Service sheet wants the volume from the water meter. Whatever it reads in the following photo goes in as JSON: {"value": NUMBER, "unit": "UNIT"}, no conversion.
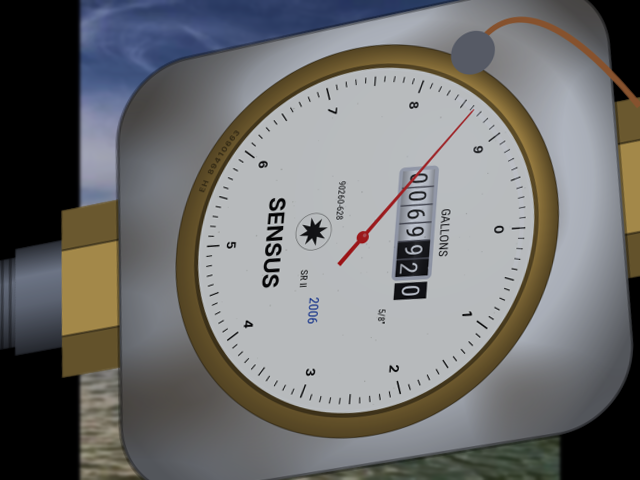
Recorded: {"value": 69918.6, "unit": "gal"}
